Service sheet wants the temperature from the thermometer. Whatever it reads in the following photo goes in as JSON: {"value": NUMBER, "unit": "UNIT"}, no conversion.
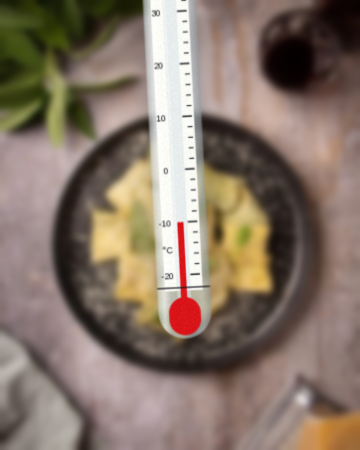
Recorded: {"value": -10, "unit": "°C"}
